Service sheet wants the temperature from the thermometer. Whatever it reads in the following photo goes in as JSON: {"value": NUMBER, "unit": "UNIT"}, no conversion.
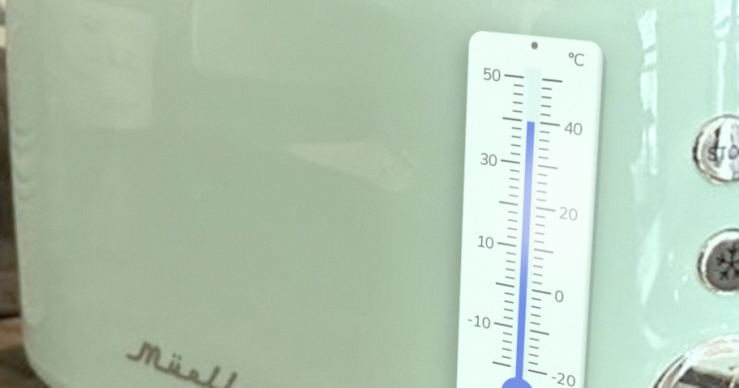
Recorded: {"value": 40, "unit": "°C"}
